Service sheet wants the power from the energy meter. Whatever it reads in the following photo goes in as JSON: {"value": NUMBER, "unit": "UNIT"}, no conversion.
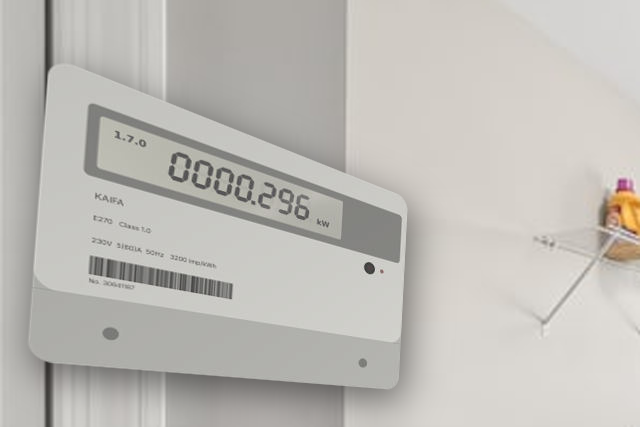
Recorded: {"value": 0.296, "unit": "kW"}
